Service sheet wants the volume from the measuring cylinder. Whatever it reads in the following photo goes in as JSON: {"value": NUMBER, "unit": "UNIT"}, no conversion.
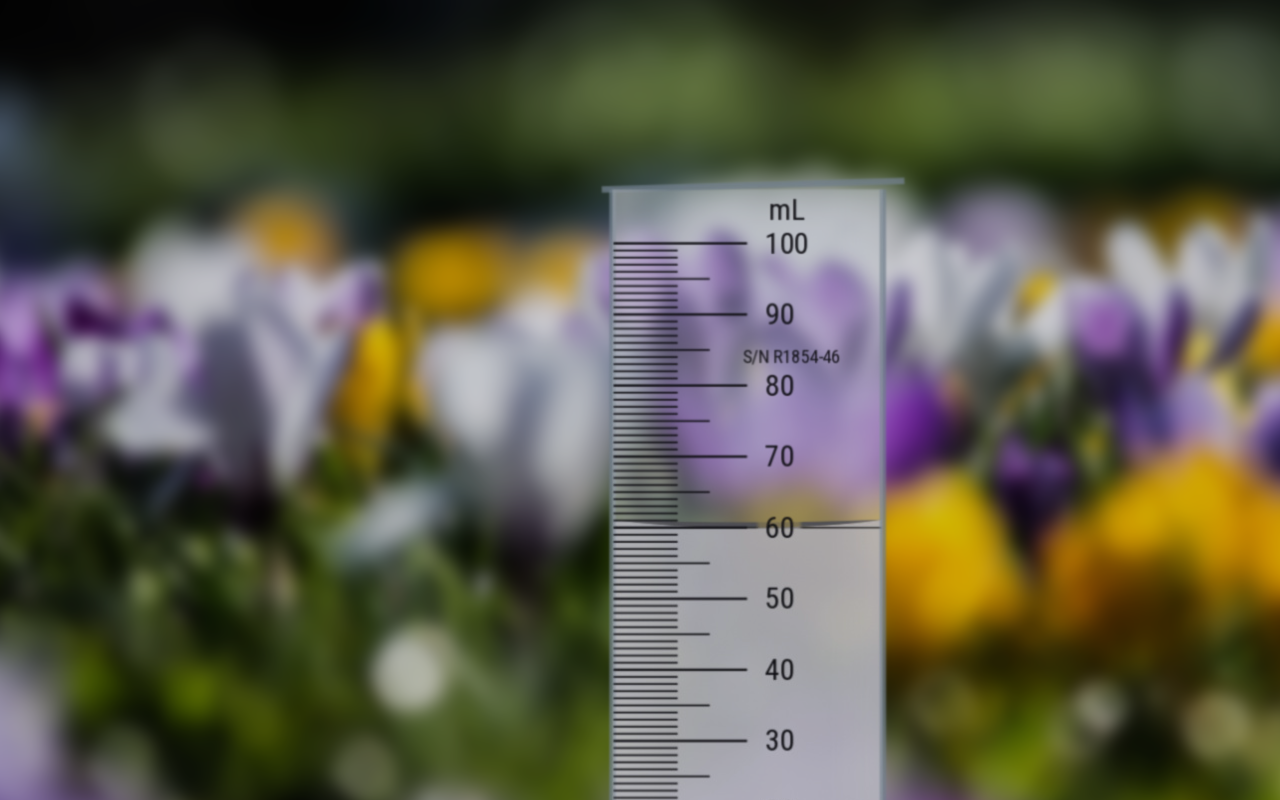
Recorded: {"value": 60, "unit": "mL"}
